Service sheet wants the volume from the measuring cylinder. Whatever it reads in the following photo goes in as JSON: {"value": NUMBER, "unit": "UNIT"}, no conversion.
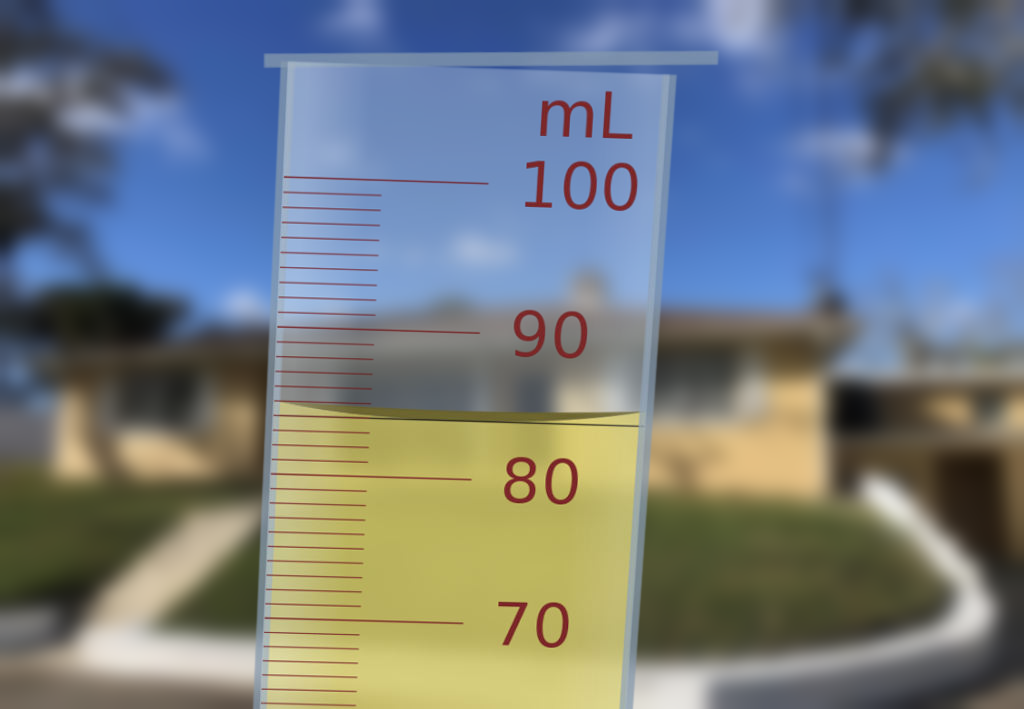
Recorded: {"value": 84, "unit": "mL"}
